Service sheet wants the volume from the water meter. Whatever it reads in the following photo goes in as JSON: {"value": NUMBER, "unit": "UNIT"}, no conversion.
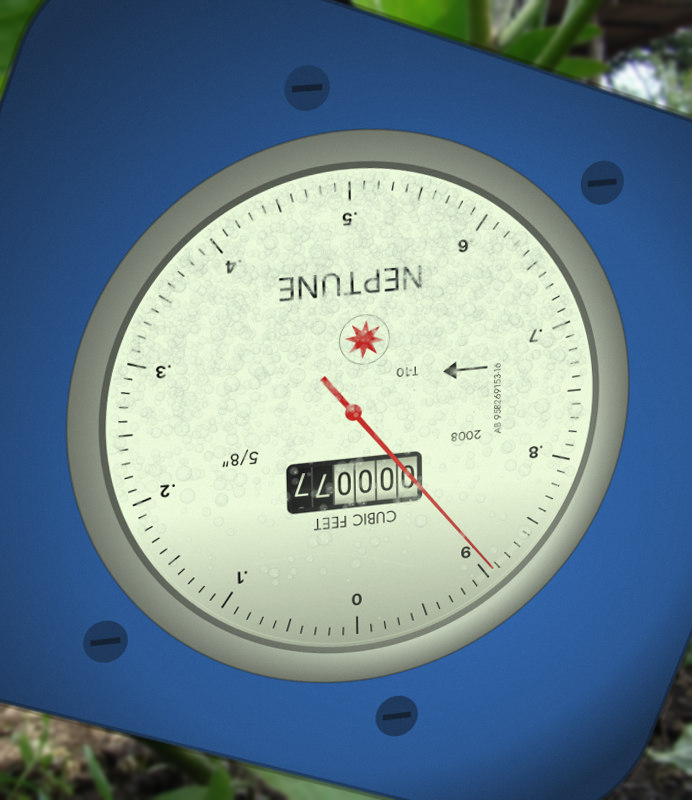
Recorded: {"value": 76.89, "unit": "ft³"}
